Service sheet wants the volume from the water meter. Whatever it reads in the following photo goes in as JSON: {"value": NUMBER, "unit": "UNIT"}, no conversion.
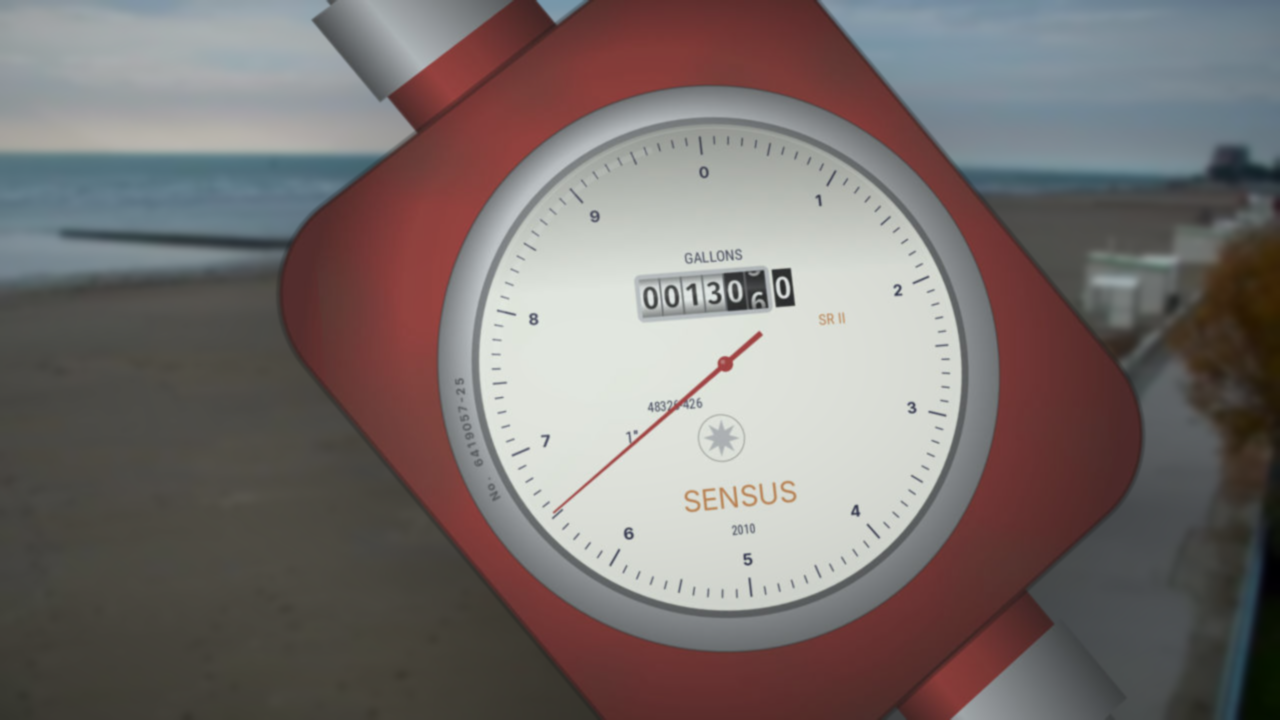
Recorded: {"value": 13056.5, "unit": "gal"}
